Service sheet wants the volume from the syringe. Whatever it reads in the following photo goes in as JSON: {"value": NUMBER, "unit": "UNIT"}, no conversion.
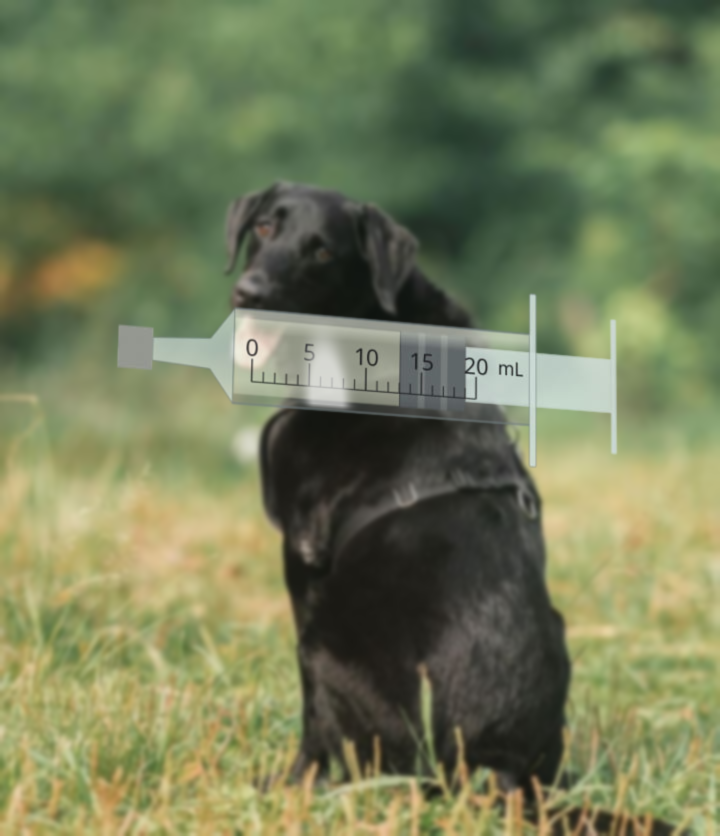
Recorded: {"value": 13, "unit": "mL"}
